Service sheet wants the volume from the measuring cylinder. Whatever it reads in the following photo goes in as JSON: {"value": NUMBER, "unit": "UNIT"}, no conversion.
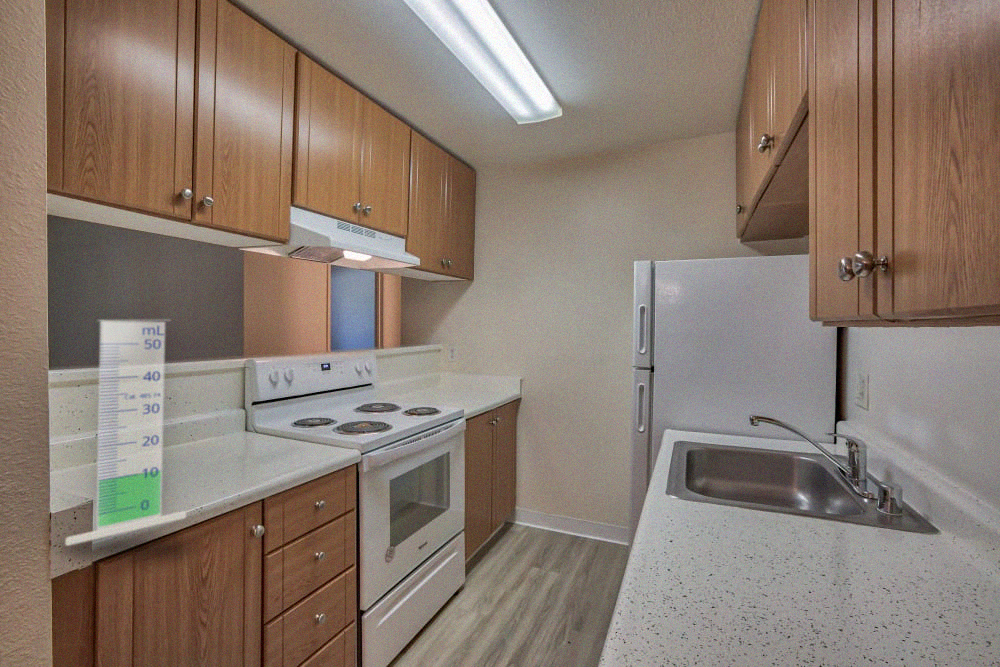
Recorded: {"value": 10, "unit": "mL"}
